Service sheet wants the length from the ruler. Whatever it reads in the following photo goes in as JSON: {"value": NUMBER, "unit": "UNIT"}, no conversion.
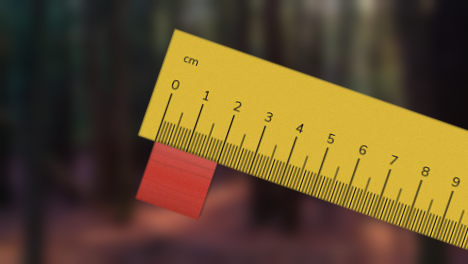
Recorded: {"value": 2, "unit": "cm"}
